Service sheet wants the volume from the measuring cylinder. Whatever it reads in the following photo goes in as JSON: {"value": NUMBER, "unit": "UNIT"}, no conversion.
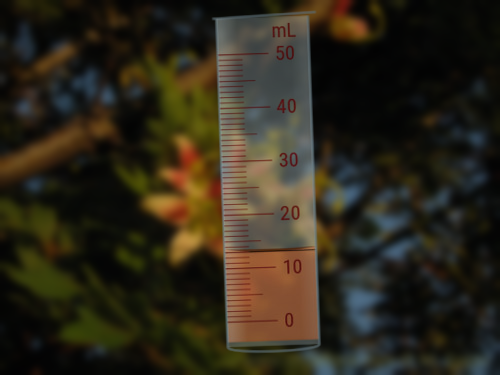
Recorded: {"value": 13, "unit": "mL"}
